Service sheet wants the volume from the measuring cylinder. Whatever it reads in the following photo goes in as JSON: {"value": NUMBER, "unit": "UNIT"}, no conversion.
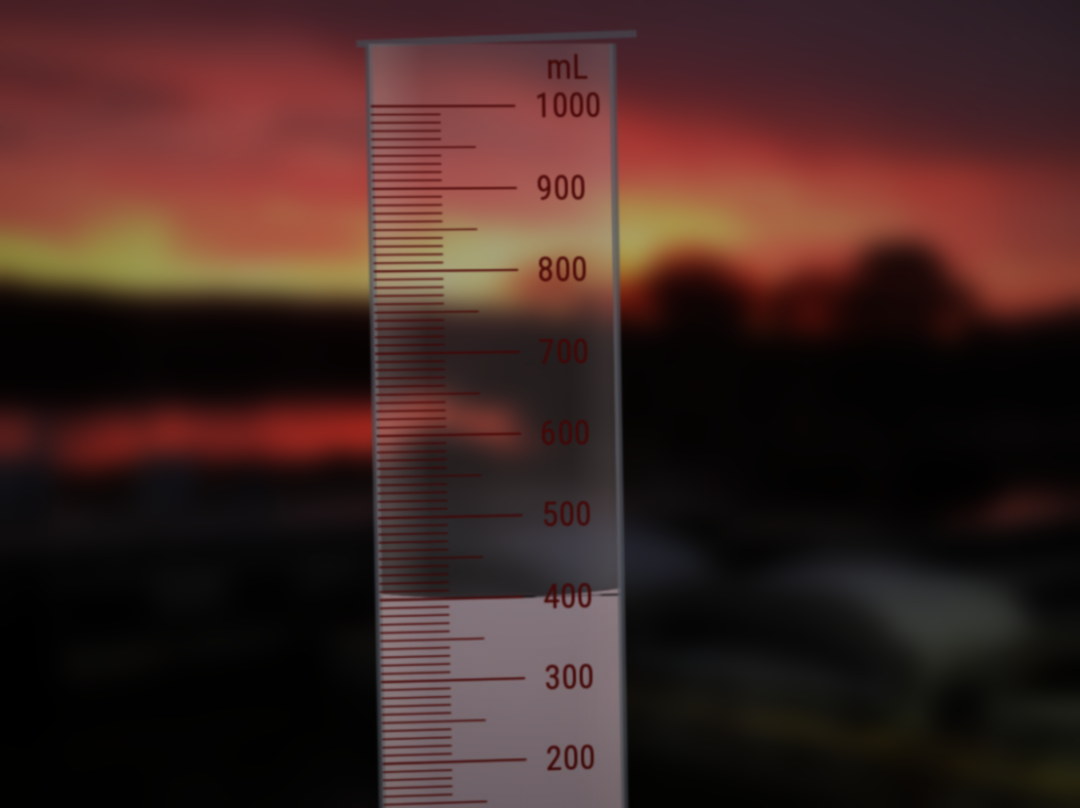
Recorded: {"value": 400, "unit": "mL"}
